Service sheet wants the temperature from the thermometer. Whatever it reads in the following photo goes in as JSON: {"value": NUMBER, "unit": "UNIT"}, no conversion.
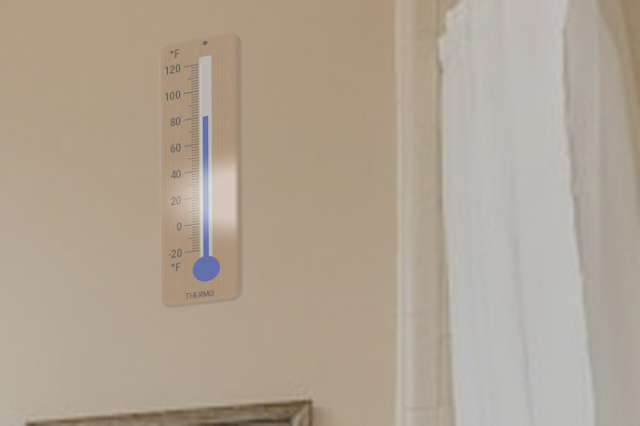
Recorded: {"value": 80, "unit": "°F"}
